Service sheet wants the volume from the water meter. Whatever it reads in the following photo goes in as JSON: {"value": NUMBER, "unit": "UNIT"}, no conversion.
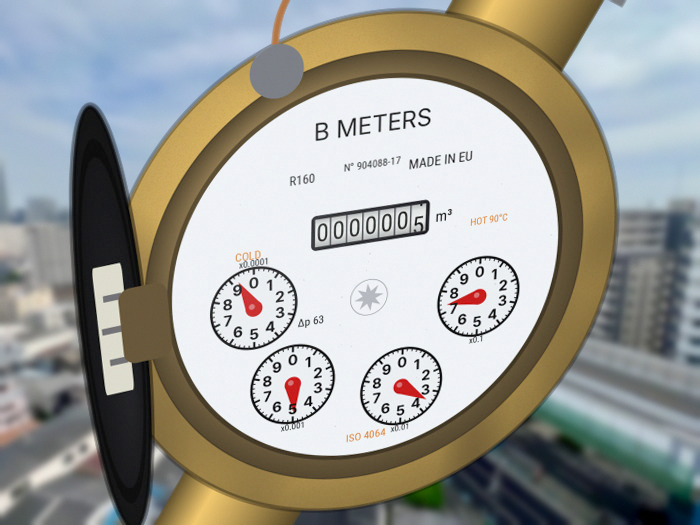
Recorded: {"value": 4.7349, "unit": "m³"}
